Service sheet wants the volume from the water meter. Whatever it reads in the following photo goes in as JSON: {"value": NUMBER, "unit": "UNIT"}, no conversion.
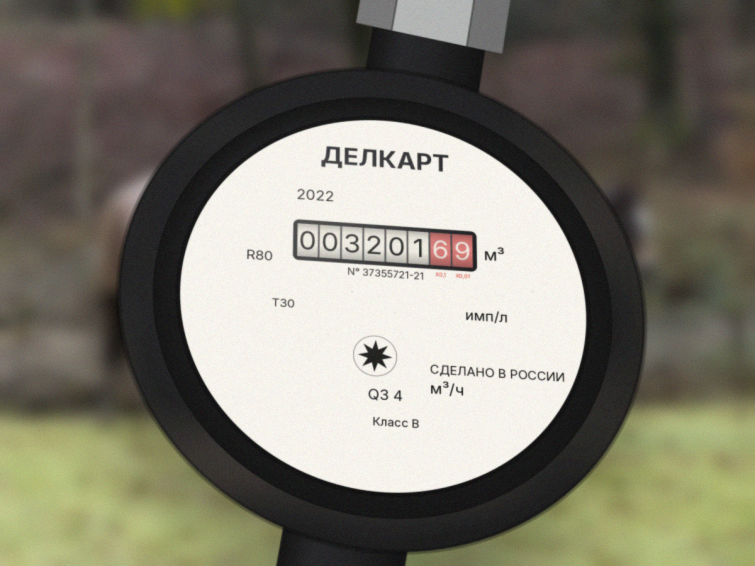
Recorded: {"value": 3201.69, "unit": "m³"}
